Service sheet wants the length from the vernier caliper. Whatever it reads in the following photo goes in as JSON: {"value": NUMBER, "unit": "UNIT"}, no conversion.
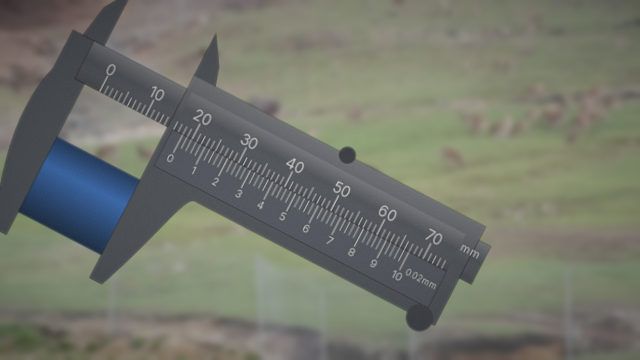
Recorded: {"value": 18.0, "unit": "mm"}
